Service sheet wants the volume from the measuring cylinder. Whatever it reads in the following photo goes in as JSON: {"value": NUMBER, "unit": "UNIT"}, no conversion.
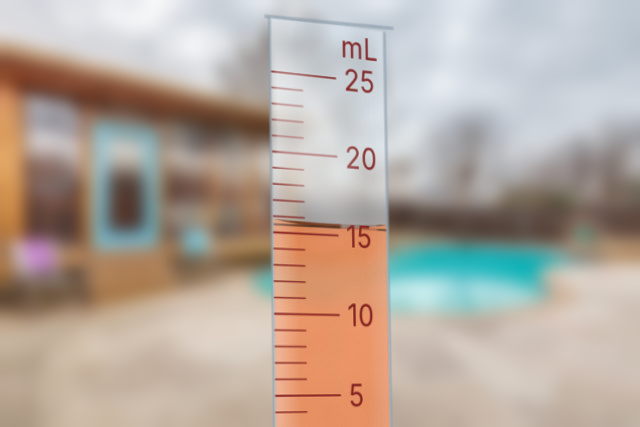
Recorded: {"value": 15.5, "unit": "mL"}
